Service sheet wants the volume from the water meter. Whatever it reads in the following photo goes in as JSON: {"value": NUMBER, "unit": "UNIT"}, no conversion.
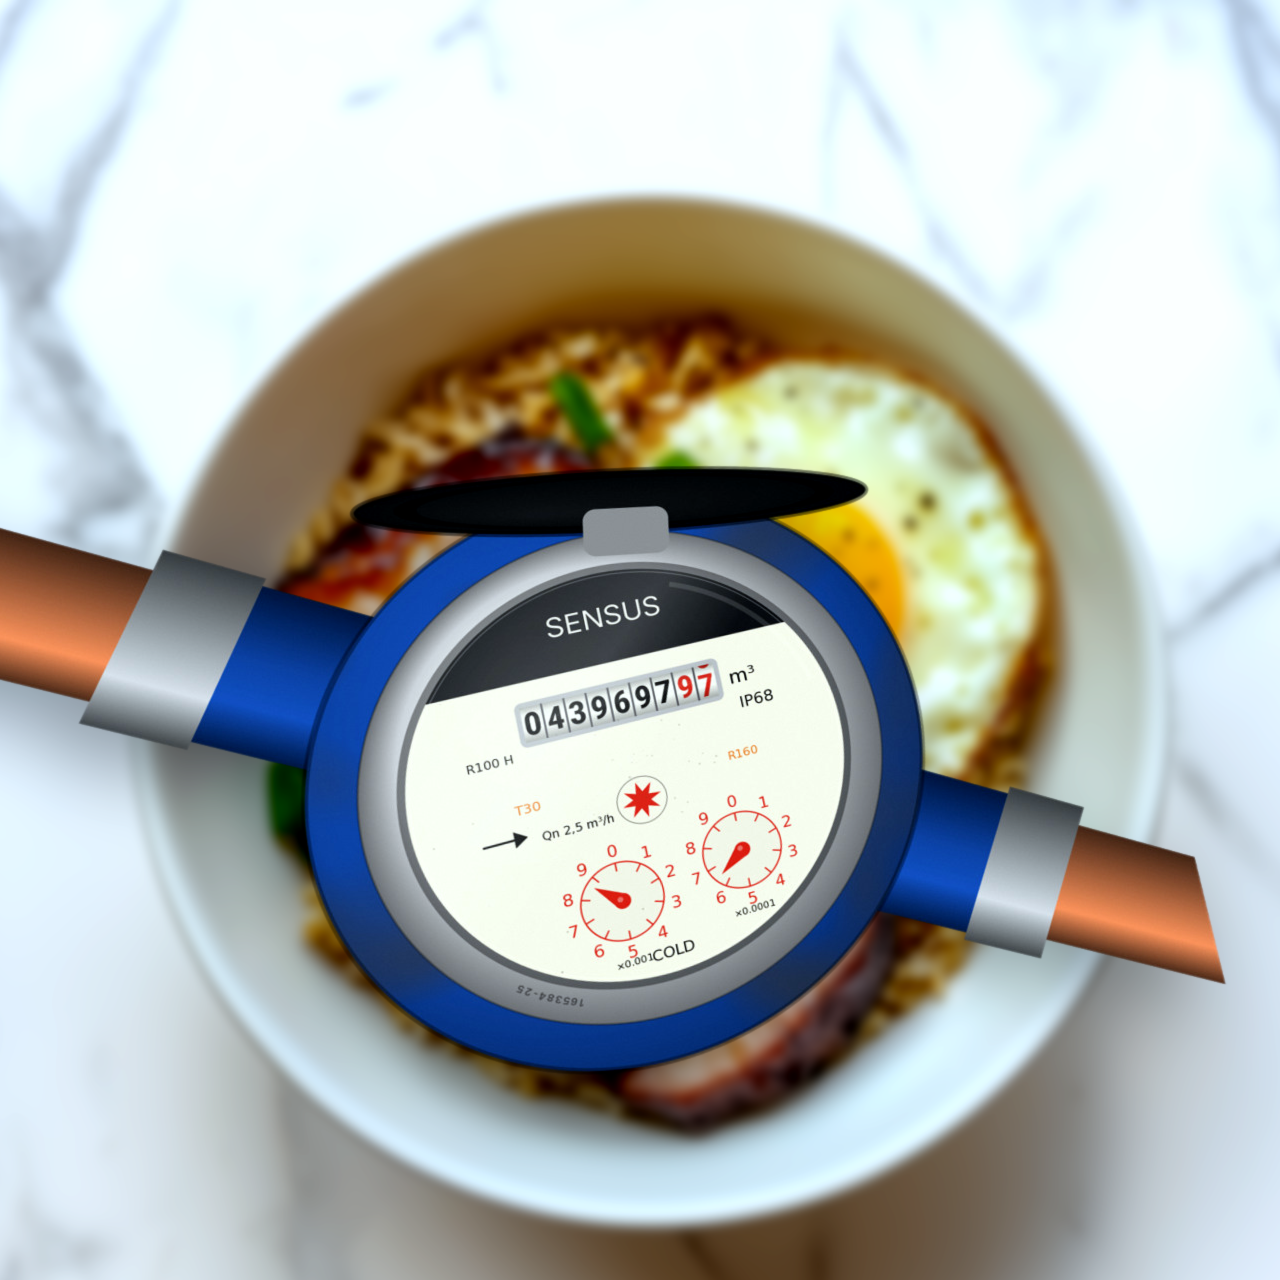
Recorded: {"value": 439697.9686, "unit": "m³"}
